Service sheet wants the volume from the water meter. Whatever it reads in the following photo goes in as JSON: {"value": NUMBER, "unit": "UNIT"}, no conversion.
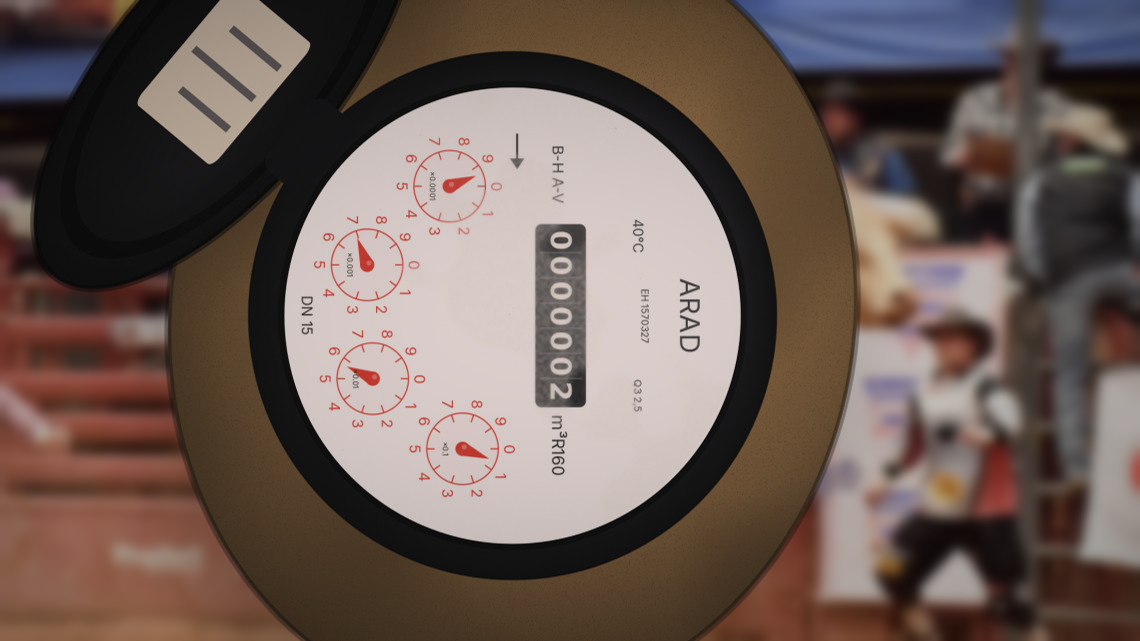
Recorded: {"value": 2.0569, "unit": "m³"}
